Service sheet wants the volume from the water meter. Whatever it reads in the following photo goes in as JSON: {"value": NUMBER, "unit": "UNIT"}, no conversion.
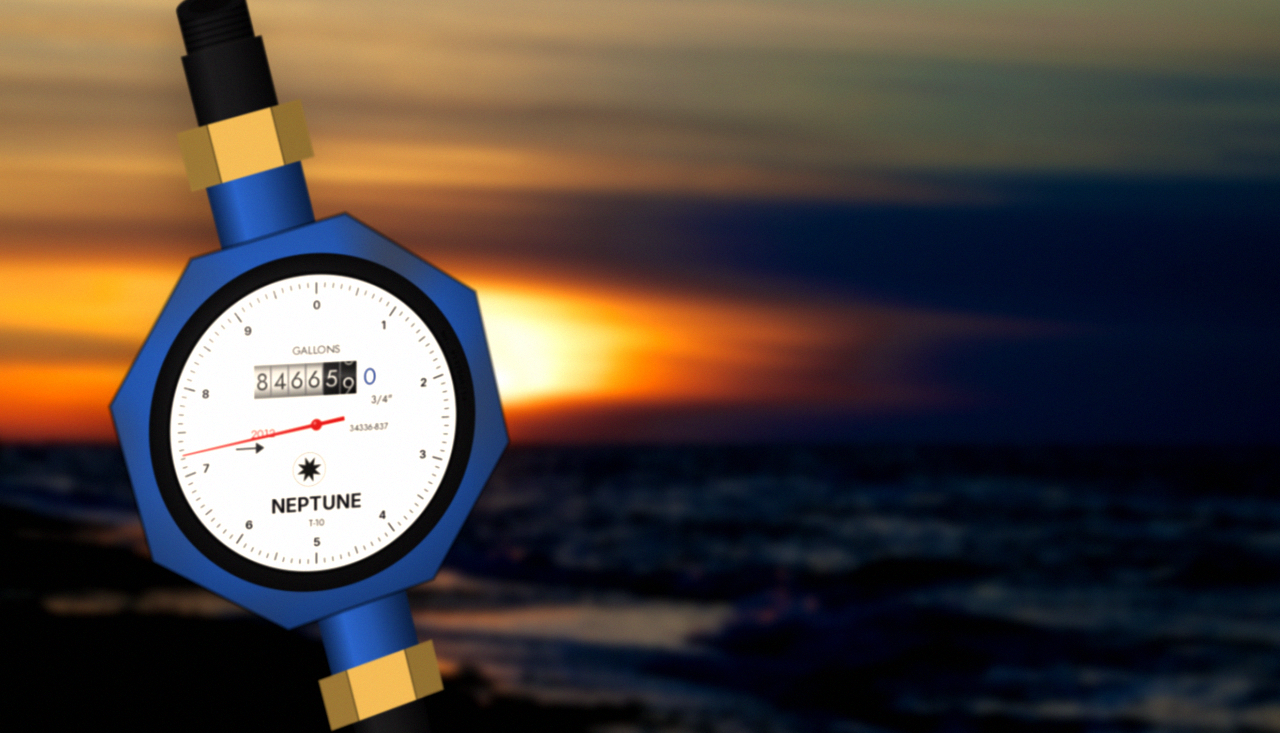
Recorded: {"value": 8466587.2, "unit": "gal"}
